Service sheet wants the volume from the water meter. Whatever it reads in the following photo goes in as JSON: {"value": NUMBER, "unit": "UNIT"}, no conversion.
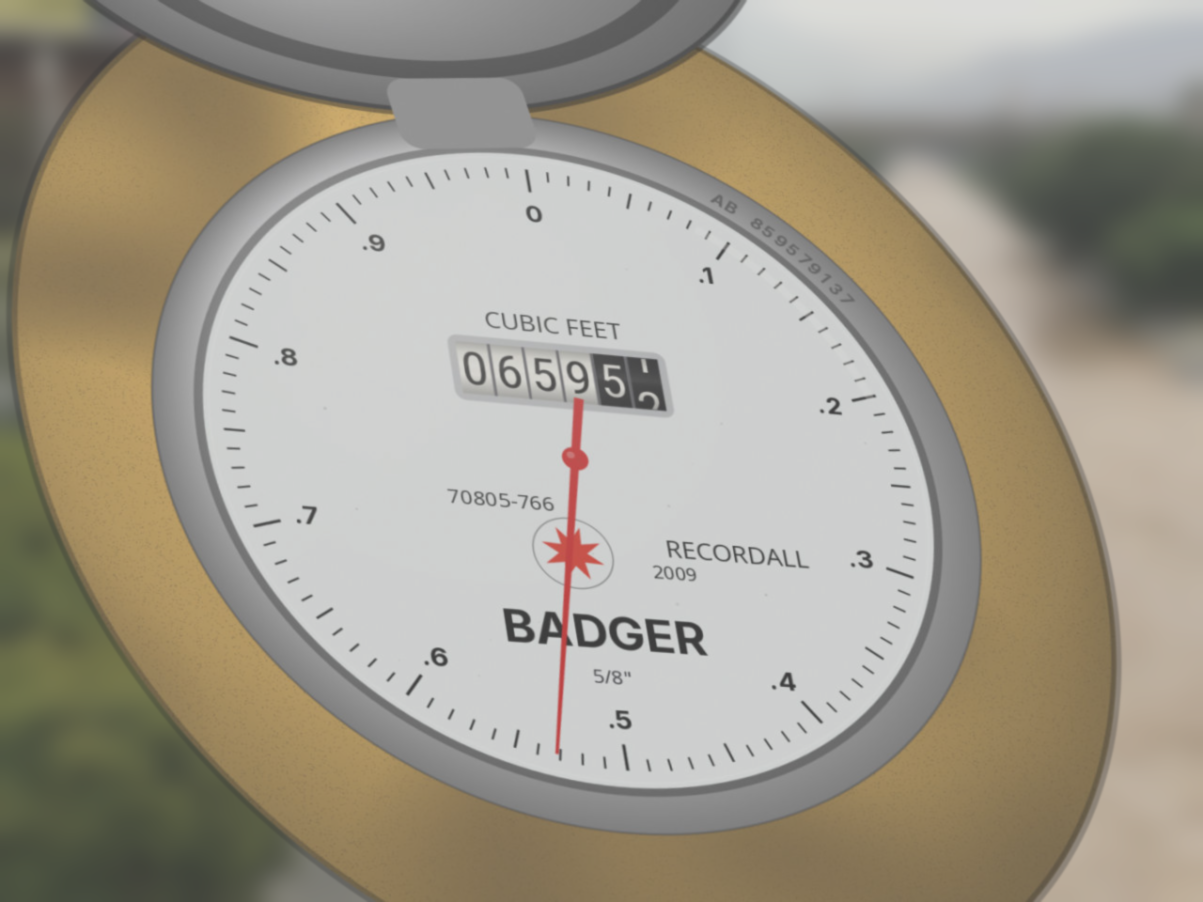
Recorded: {"value": 65951.53, "unit": "ft³"}
